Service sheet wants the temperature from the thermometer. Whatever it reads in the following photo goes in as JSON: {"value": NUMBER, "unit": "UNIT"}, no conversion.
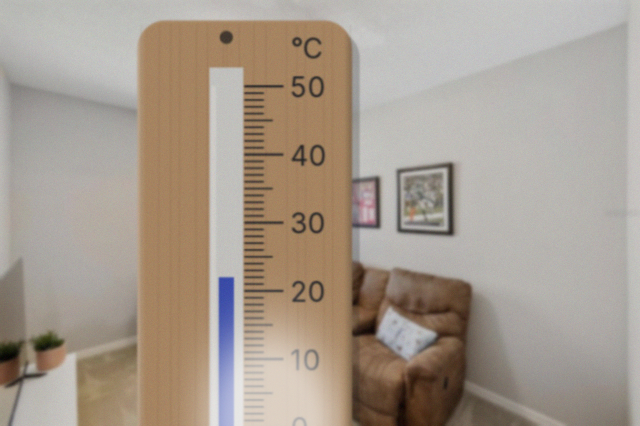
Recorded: {"value": 22, "unit": "°C"}
